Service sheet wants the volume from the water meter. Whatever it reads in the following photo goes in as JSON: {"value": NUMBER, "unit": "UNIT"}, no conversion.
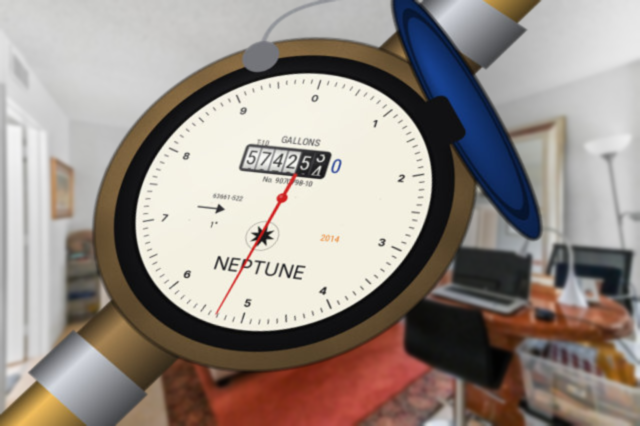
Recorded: {"value": 5742535.3, "unit": "gal"}
